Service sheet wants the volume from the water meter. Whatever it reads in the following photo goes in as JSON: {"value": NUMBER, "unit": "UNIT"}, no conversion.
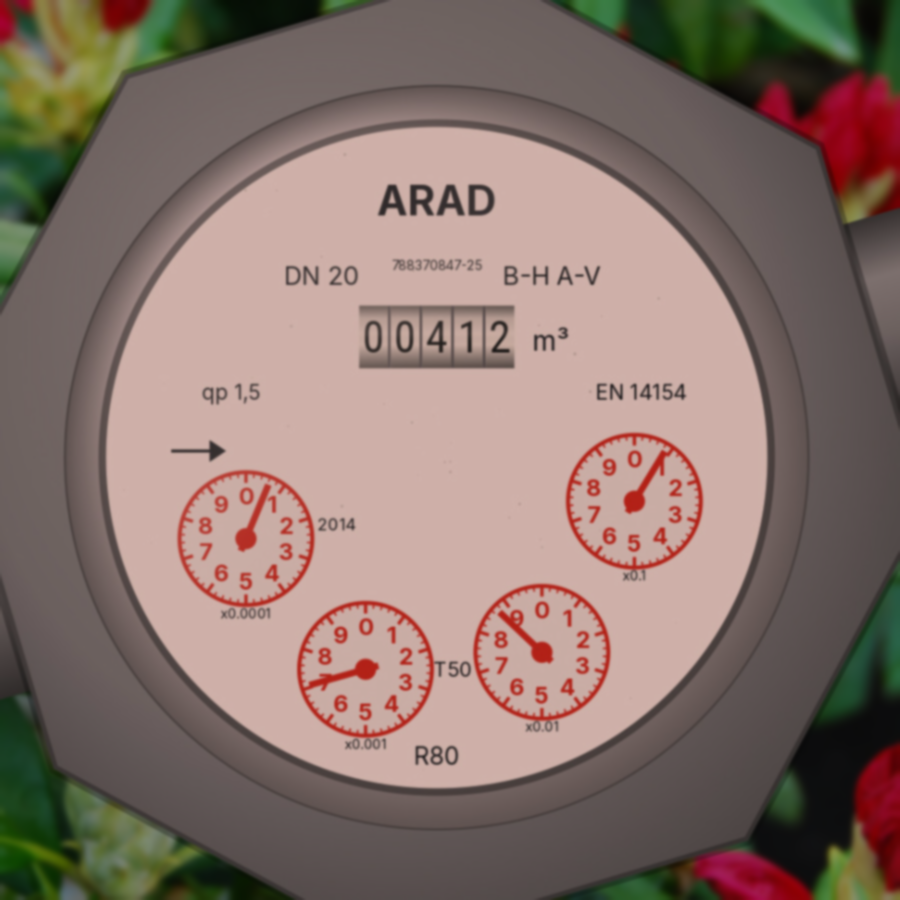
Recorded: {"value": 412.0870, "unit": "m³"}
